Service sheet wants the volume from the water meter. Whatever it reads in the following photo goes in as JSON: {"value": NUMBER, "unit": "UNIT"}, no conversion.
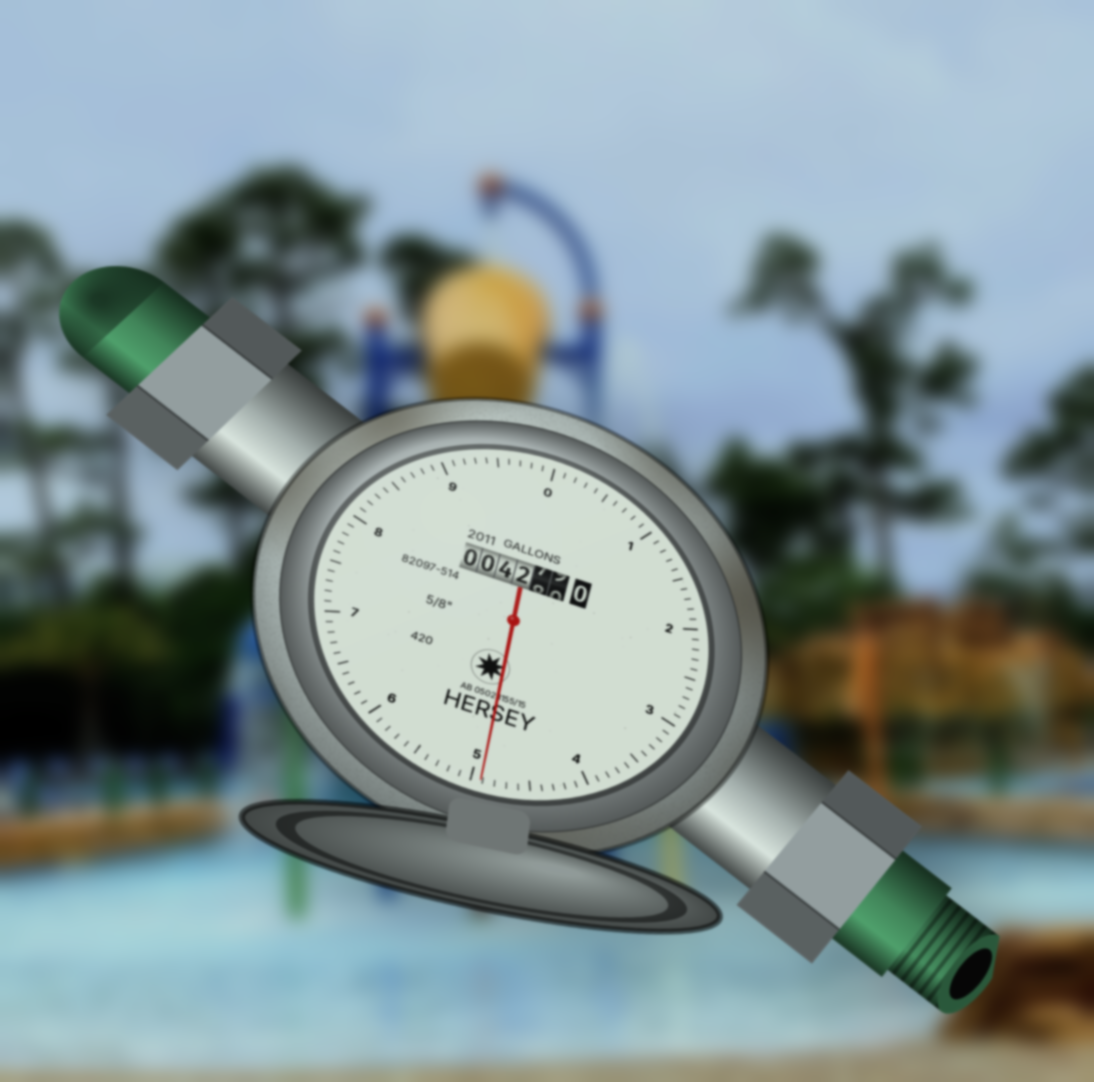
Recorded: {"value": 42794.9, "unit": "gal"}
